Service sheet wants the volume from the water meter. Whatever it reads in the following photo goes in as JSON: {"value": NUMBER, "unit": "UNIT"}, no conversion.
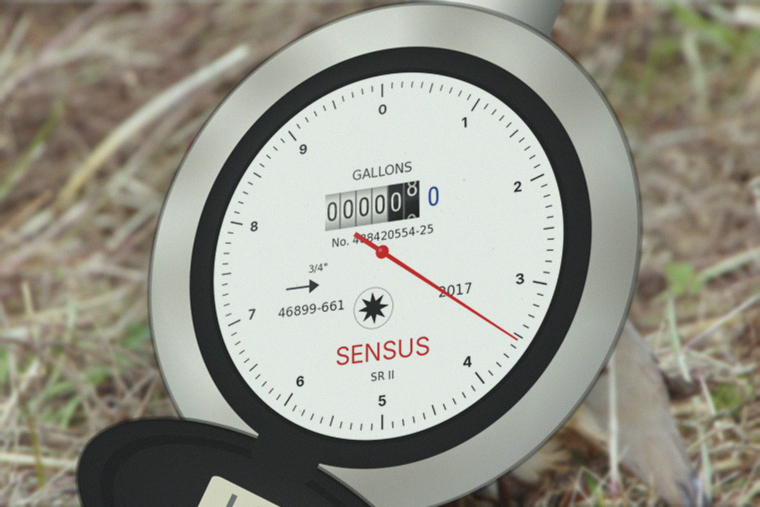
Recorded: {"value": 83.5, "unit": "gal"}
